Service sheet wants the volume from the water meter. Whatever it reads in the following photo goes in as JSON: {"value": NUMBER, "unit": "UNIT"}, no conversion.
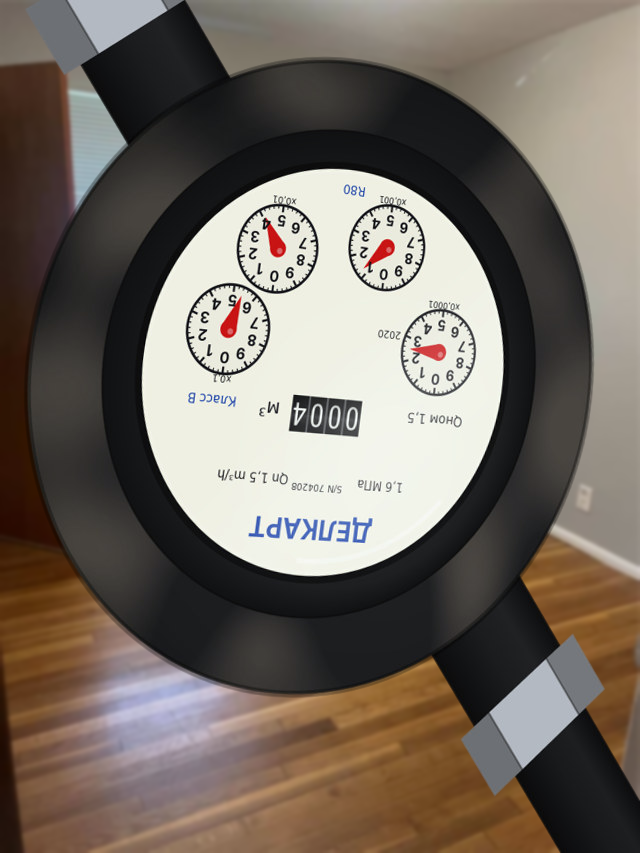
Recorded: {"value": 4.5412, "unit": "m³"}
